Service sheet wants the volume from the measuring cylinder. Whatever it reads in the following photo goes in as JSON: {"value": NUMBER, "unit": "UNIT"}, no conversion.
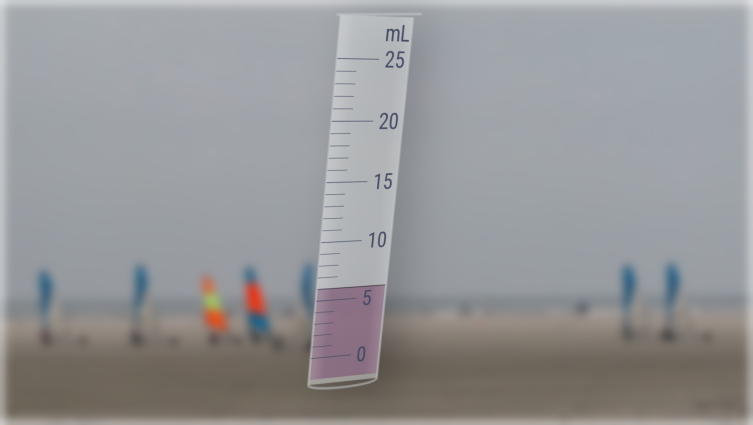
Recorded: {"value": 6, "unit": "mL"}
